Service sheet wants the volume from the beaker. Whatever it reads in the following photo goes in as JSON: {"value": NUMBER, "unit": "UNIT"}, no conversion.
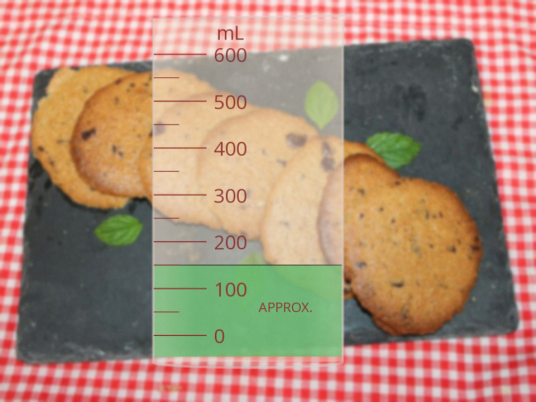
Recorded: {"value": 150, "unit": "mL"}
